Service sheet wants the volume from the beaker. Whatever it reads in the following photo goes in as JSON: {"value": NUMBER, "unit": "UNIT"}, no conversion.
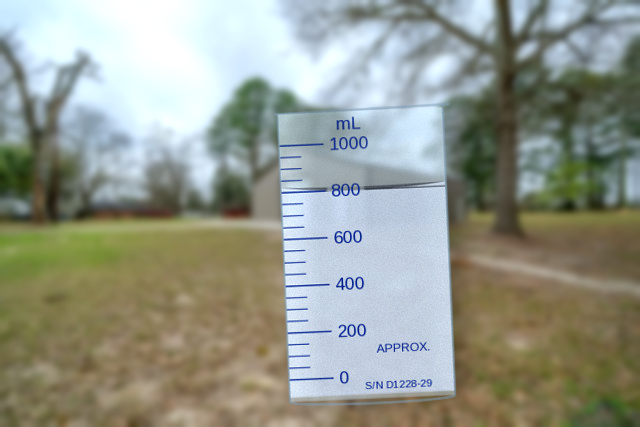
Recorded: {"value": 800, "unit": "mL"}
